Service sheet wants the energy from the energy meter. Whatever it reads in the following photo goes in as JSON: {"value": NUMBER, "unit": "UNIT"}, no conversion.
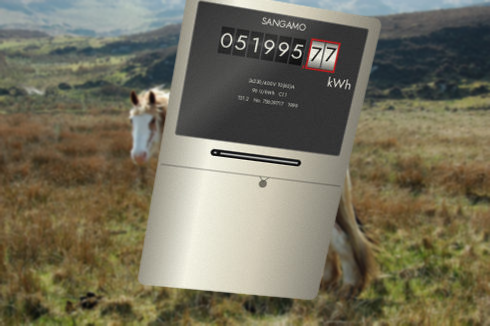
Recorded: {"value": 51995.77, "unit": "kWh"}
